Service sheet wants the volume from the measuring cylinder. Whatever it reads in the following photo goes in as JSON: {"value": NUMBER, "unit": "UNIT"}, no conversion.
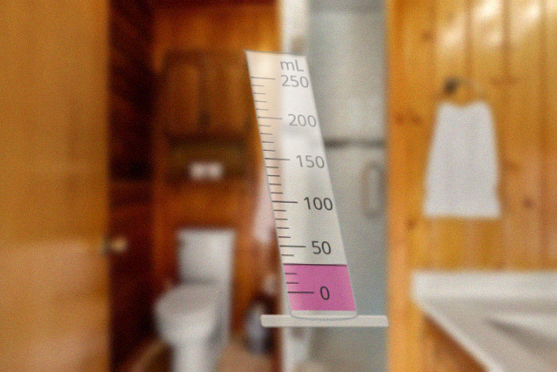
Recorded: {"value": 30, "unit": "mL"}
